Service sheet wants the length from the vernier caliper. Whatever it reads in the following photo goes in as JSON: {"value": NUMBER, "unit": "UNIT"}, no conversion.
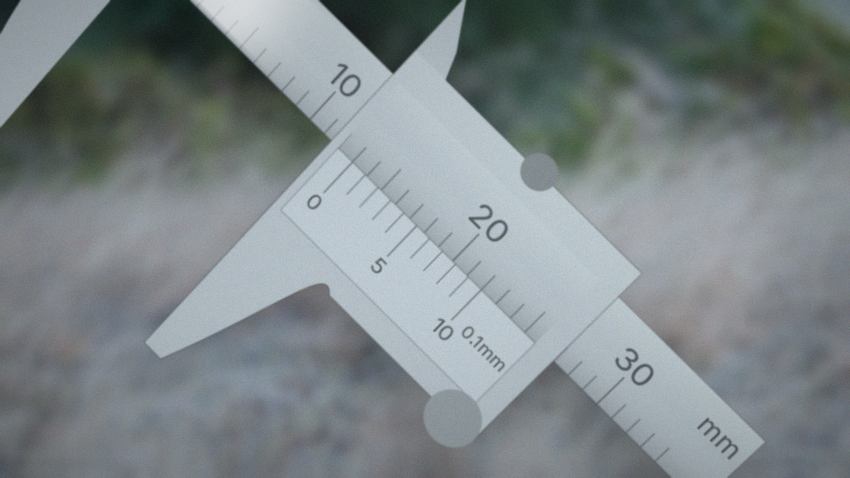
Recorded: {"value": 13.0, "unit": "mm"}
